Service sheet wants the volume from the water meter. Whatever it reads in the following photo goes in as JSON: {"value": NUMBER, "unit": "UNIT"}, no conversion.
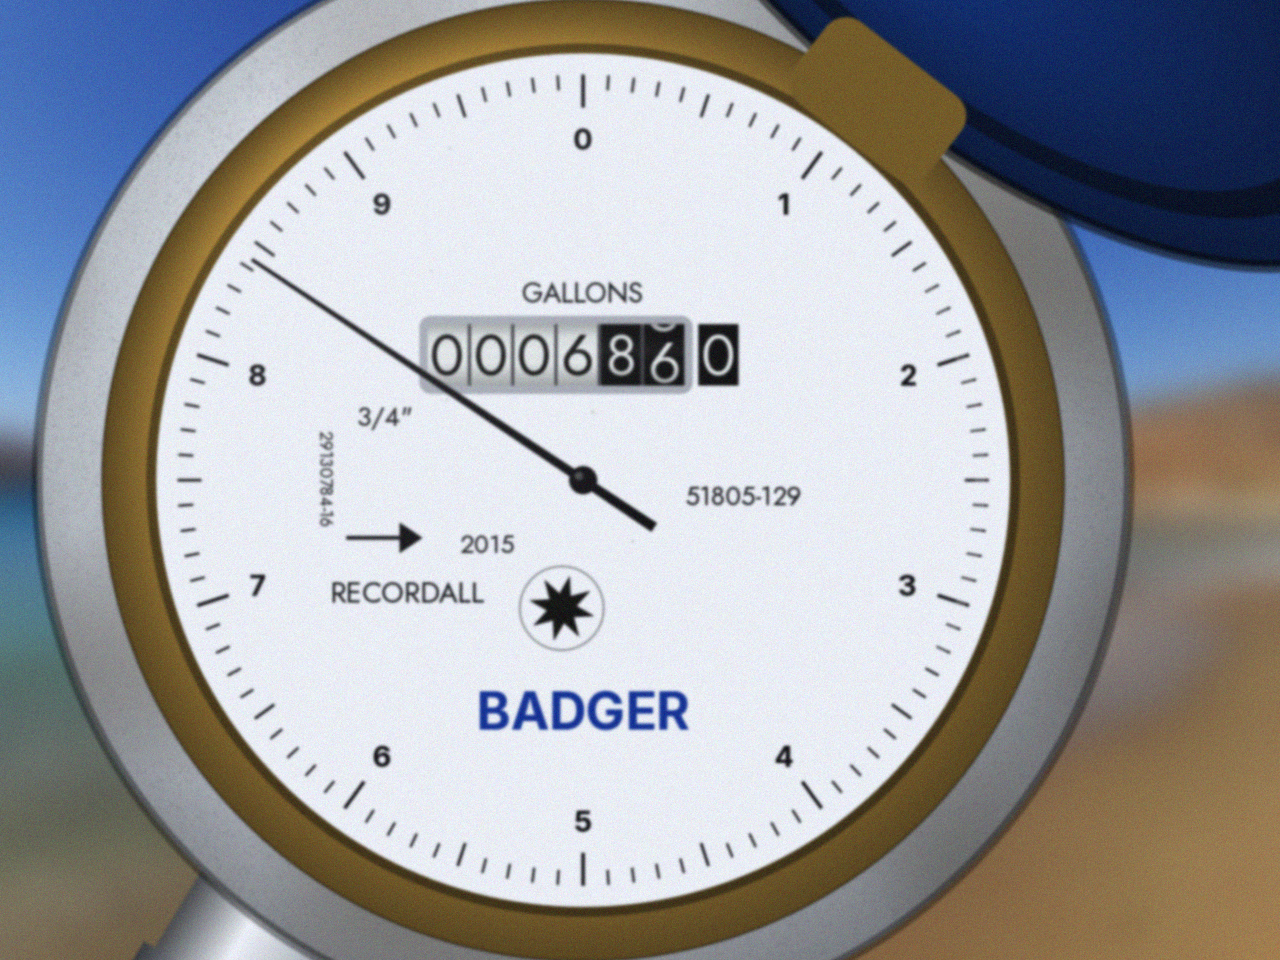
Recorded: {"value": 6858.4, "unit": "gal"}
